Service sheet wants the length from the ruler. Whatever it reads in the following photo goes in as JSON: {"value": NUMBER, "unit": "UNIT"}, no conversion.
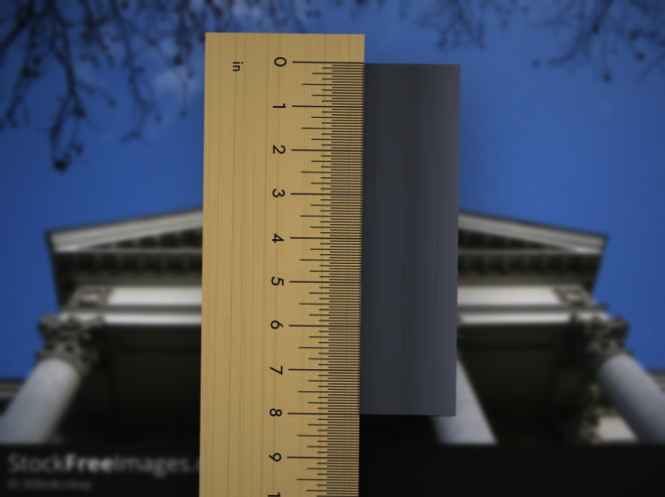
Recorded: {"value": 8, "unit": "in"}
